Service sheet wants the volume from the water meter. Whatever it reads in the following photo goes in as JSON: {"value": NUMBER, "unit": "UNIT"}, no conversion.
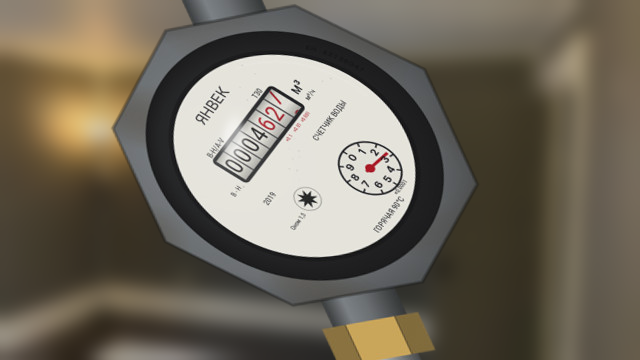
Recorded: {"value": 4.6272, "unit": "m³"}
